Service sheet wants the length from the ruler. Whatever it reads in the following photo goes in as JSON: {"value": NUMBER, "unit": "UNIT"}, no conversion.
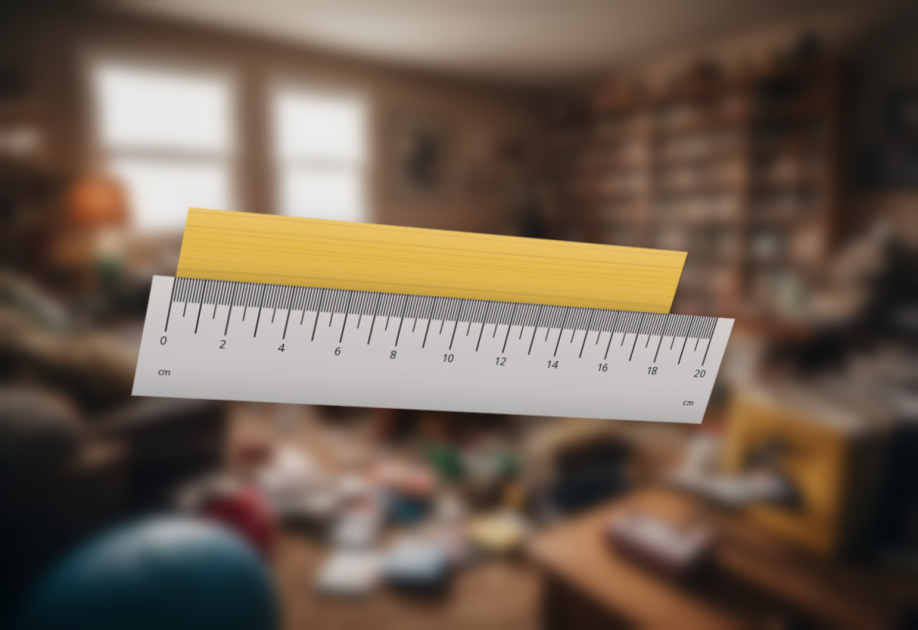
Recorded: {"value": 18, "unit": "cm"}
